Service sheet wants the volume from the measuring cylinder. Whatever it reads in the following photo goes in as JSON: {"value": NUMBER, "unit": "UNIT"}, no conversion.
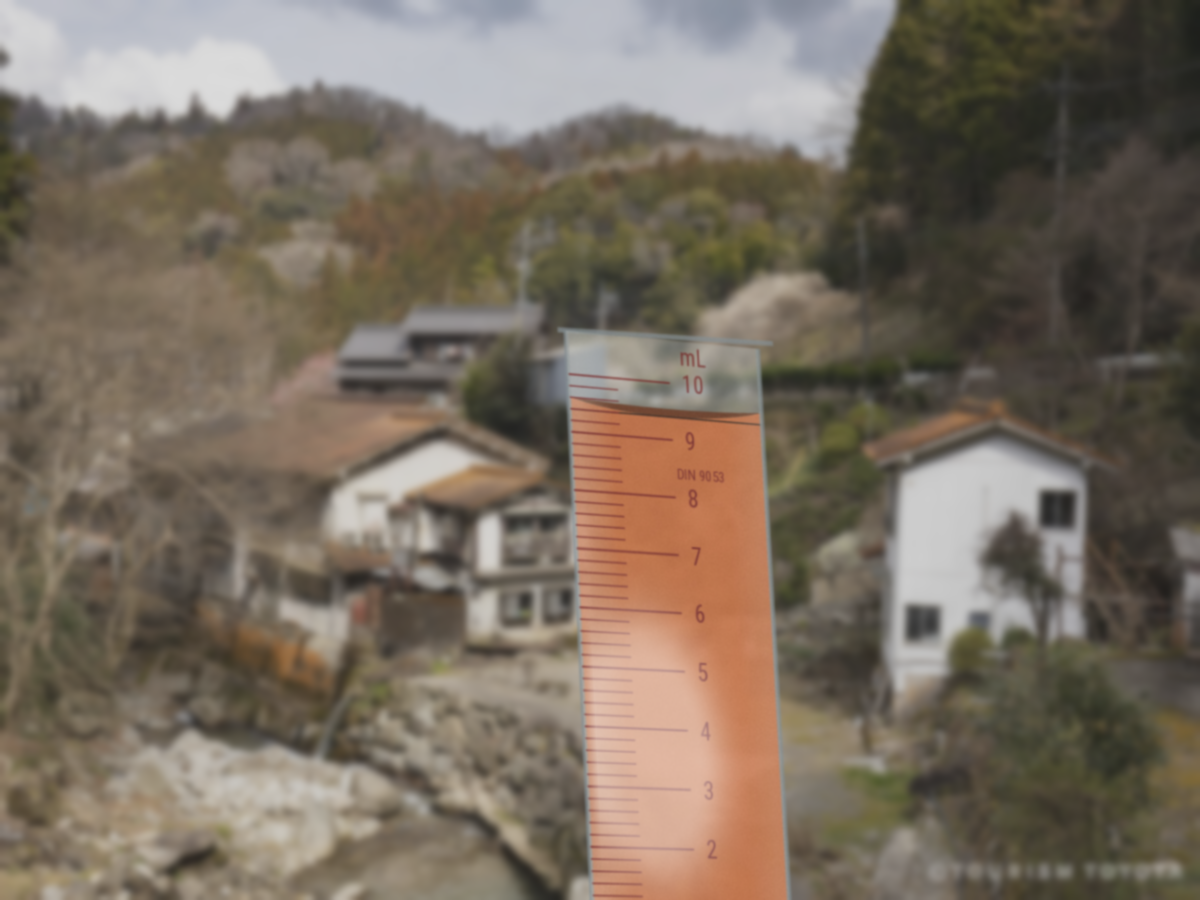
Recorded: {"value": 9.4, "unit": "mL"}
